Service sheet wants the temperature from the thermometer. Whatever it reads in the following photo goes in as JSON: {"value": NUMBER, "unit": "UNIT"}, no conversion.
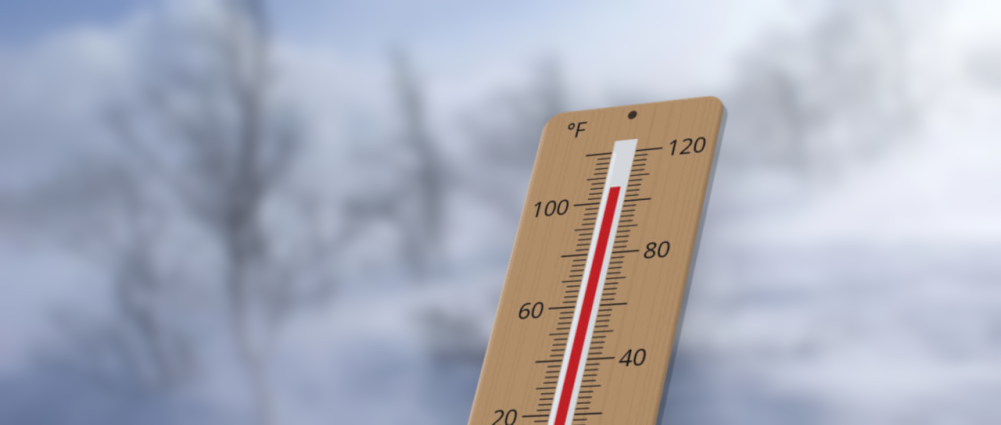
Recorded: {"value": 106, "unit": "°F"}
